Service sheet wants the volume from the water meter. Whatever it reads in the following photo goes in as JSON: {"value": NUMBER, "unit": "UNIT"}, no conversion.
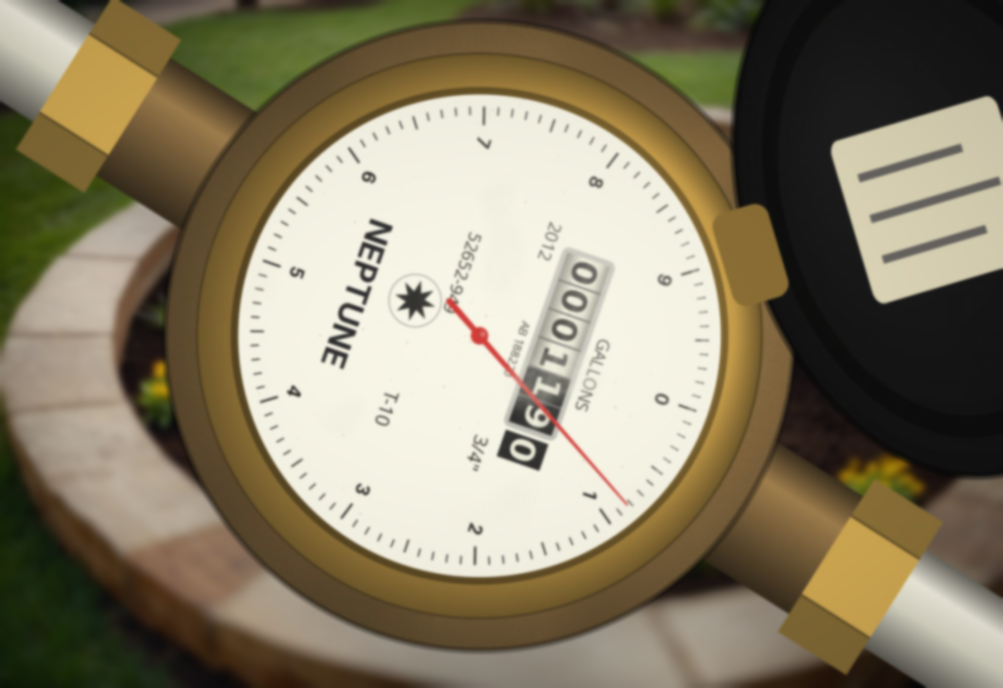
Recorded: {"value": 1190.8, "unit": "gal"}
